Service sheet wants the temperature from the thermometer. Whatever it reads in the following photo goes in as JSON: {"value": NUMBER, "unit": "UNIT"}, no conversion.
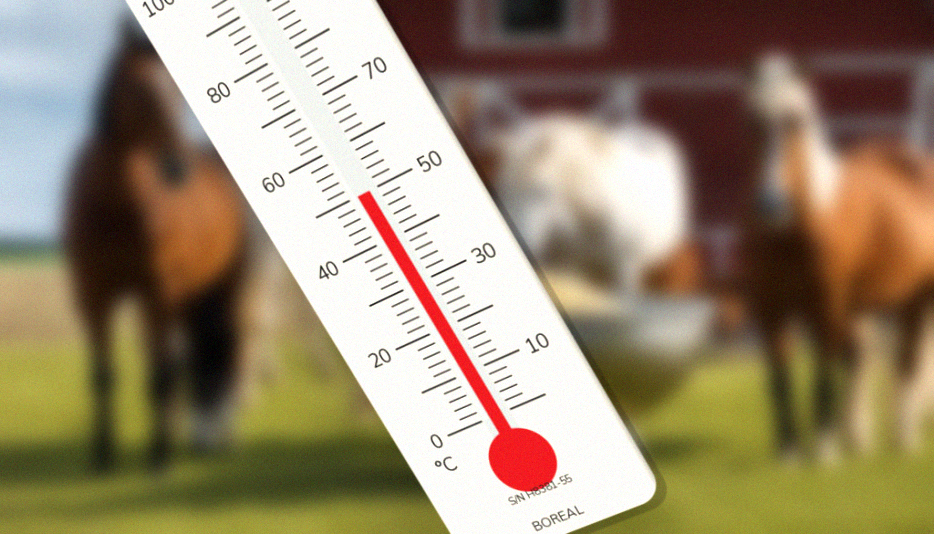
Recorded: {"value": 50, "unit": "°C"}
